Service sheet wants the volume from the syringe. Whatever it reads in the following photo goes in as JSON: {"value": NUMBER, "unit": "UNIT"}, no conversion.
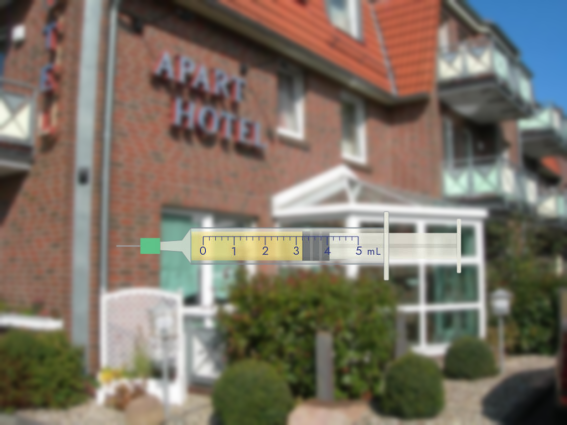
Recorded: {"value": 3.2, "unit": "mL"}
